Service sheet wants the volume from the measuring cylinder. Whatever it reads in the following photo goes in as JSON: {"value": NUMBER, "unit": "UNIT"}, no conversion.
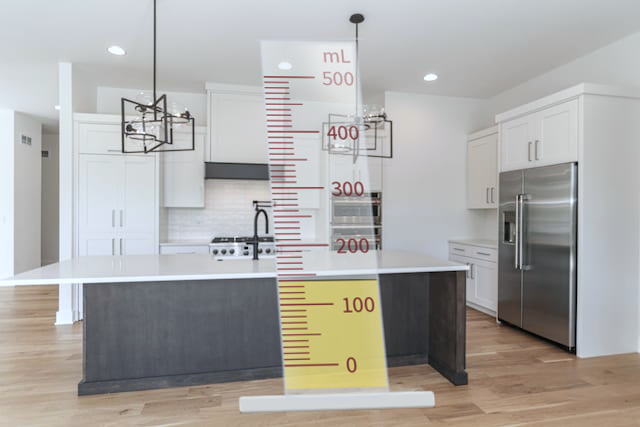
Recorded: {"value": 140, "unit": "mL"}
